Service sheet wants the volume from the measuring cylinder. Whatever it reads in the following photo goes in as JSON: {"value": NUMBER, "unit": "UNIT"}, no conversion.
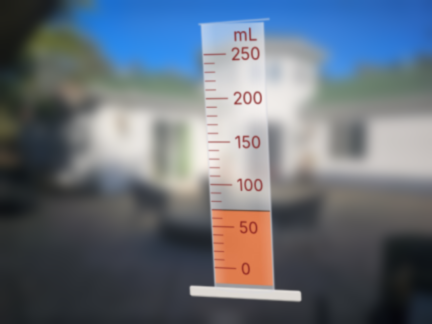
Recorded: {"value": 70, "unit": "mL"}
